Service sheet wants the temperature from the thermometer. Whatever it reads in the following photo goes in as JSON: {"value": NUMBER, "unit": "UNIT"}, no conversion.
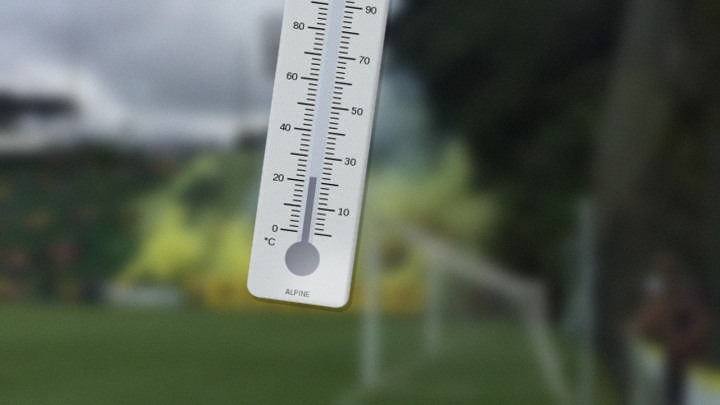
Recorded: {"value": 22, "unit": "°C"}
